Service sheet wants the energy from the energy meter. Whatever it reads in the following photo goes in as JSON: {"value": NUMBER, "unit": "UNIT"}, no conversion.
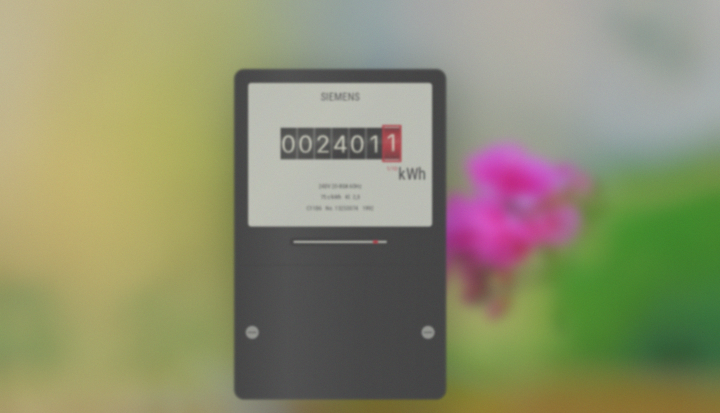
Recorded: {"value": 2401.1, "unit": "kWh"}
